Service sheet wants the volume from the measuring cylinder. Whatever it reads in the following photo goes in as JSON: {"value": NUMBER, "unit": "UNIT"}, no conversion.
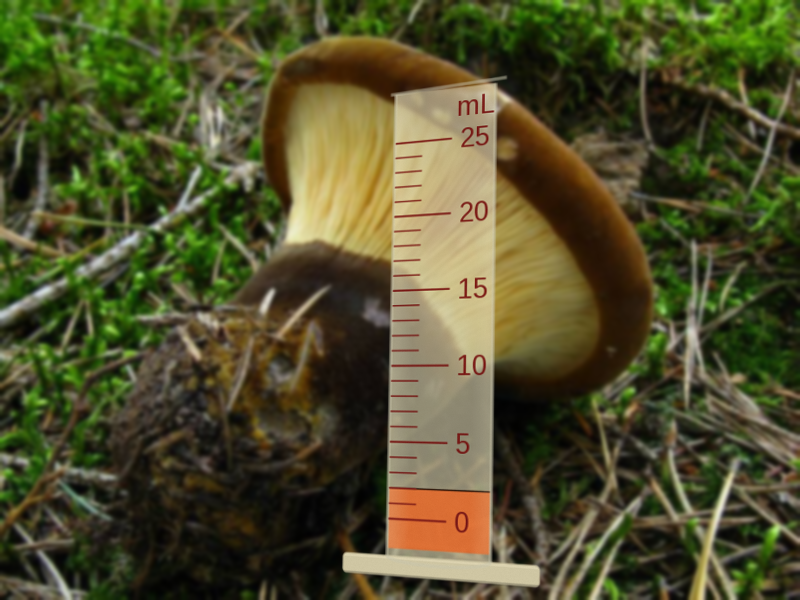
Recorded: {"value": 2, "unit": "mL"}
